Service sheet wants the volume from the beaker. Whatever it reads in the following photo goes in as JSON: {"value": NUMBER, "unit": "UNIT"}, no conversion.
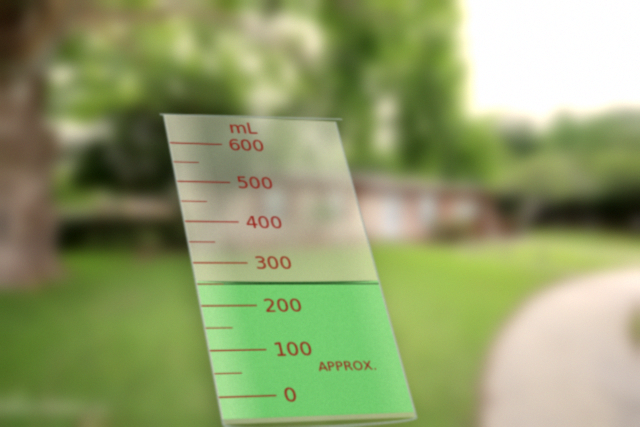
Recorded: {"value": 250, "unit": "mL"}
